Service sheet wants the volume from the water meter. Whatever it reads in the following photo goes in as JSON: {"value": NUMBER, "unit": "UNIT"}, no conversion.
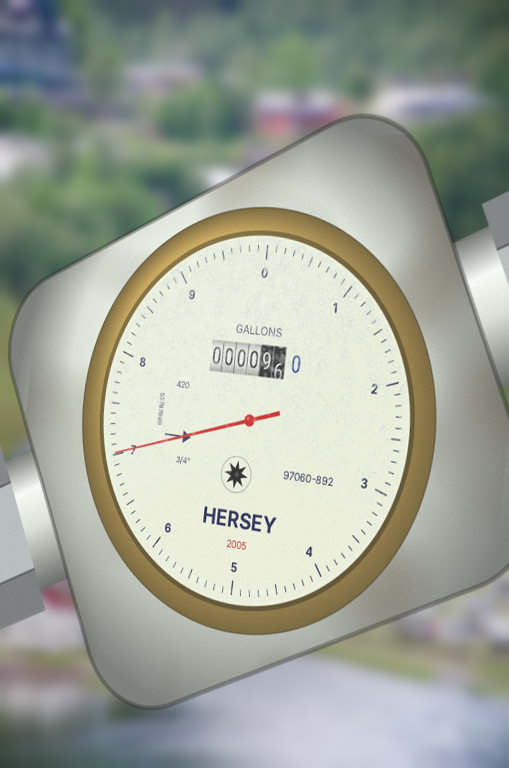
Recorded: {"value": 957.0, "unit": "gal"}
